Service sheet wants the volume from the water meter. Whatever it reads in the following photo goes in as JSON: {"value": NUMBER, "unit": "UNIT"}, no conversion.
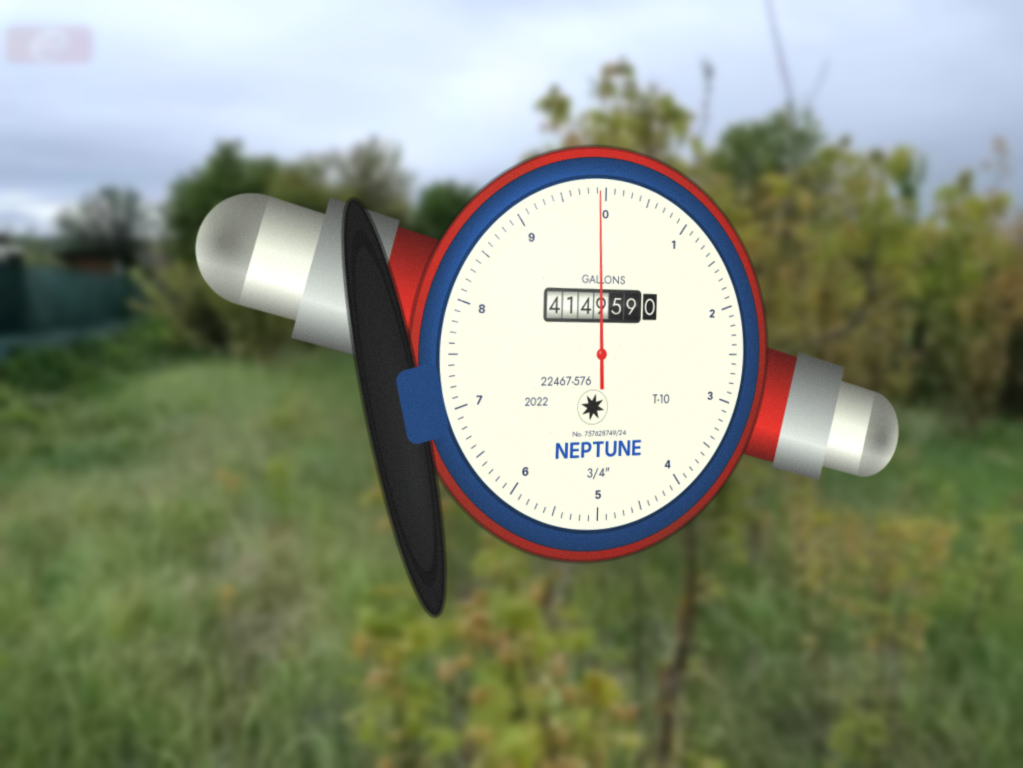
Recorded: {"value": 4149589.9, "unit": "gal"}
